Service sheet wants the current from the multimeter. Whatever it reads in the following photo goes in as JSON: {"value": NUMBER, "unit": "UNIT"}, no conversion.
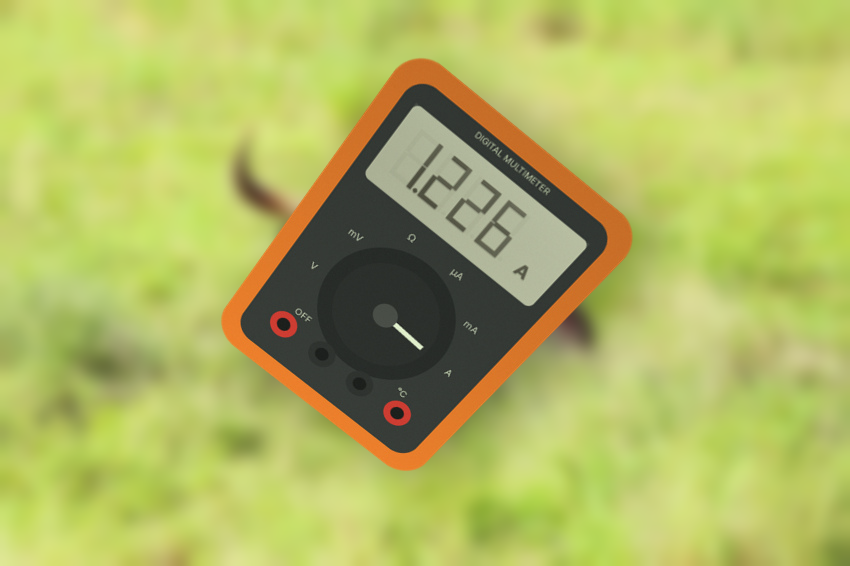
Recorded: {"value": 1.226, "unit": "A"}
